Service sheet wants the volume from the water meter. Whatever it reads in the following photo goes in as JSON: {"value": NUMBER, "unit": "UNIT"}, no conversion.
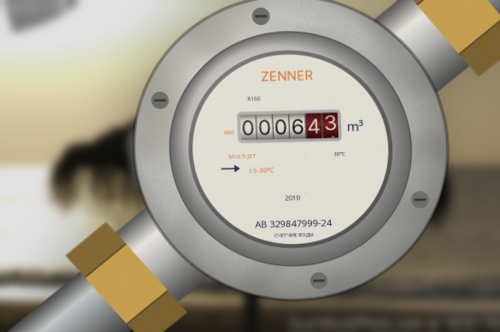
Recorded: {"value": 6.43, "unit": "m³"}
